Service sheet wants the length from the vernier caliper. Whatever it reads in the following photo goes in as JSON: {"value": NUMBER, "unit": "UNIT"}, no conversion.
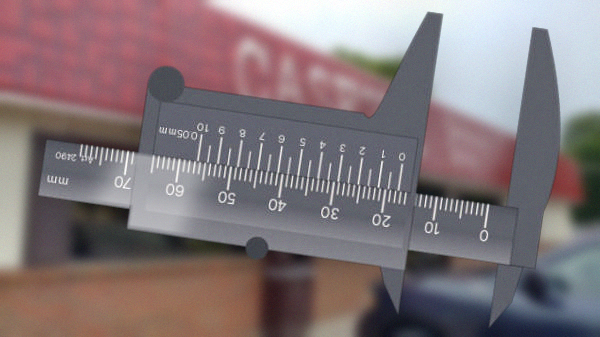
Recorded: {"value": 17.5, "unit": "mm"}
